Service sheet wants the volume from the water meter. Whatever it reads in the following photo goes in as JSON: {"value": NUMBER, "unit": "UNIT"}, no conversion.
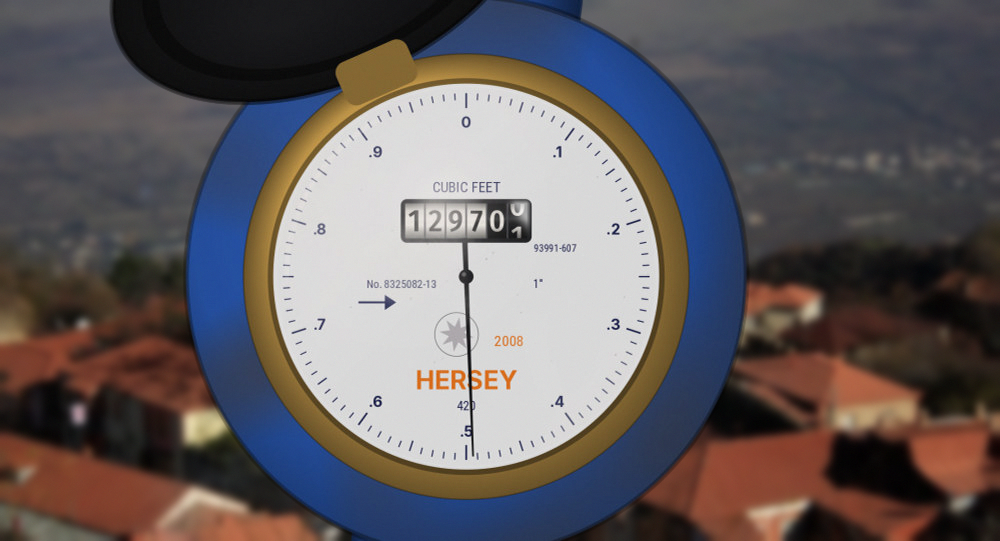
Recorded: {"value": 129700.49, "unit": "ft³"}
